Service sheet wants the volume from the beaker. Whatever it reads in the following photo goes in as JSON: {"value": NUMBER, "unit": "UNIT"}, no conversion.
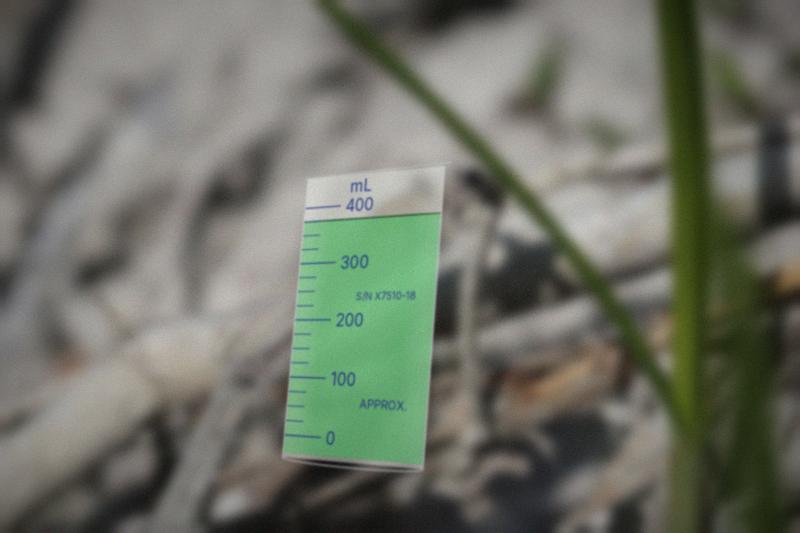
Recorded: {"value": 375, "unit": "mL"}
